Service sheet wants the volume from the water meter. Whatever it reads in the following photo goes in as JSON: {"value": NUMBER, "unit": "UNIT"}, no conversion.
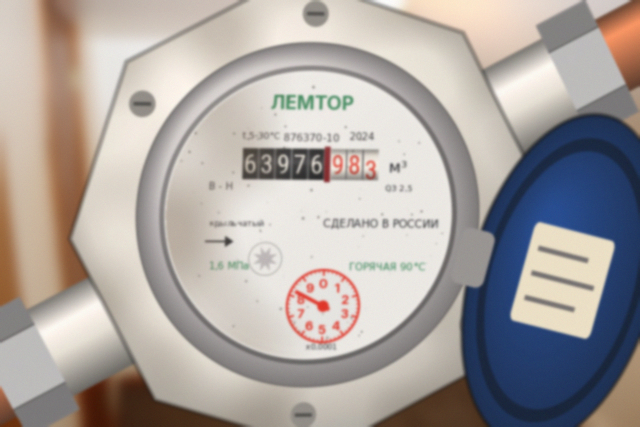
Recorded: {"value": 63976.9828, "unit": "m³"}
